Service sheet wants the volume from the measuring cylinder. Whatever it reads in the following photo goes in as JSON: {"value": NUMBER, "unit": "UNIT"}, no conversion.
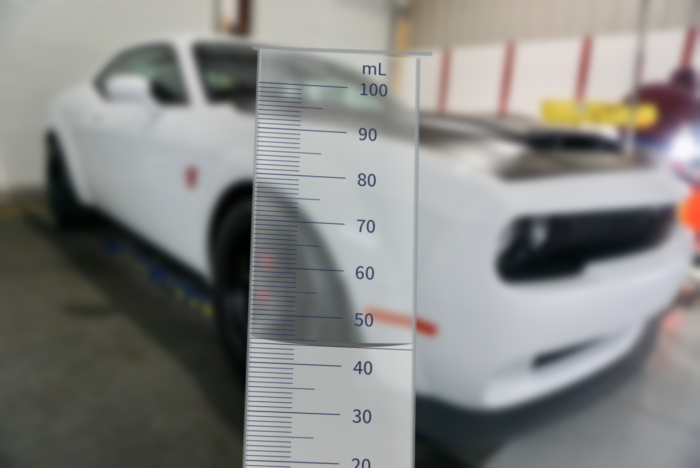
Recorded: {"value": 44, "unit": "mL"}
